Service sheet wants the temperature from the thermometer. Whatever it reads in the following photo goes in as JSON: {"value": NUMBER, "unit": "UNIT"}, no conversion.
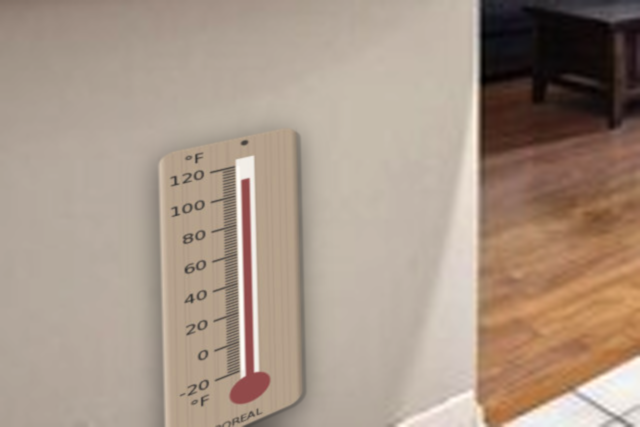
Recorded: {"value": 110, "unit": "°F"}
